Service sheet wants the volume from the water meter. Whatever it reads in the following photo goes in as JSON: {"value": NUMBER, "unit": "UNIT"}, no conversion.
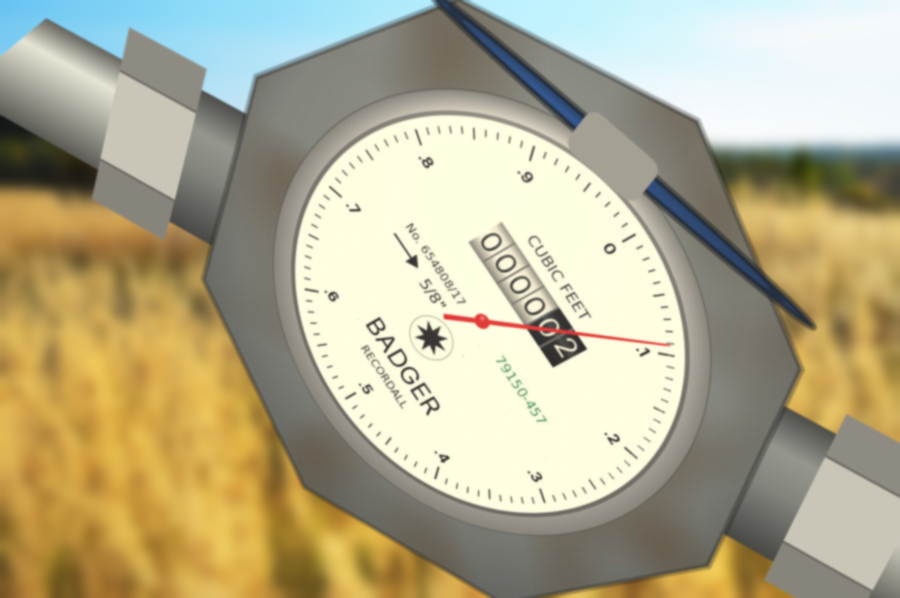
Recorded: {"value": 2.09, "unit": "ft³"}
